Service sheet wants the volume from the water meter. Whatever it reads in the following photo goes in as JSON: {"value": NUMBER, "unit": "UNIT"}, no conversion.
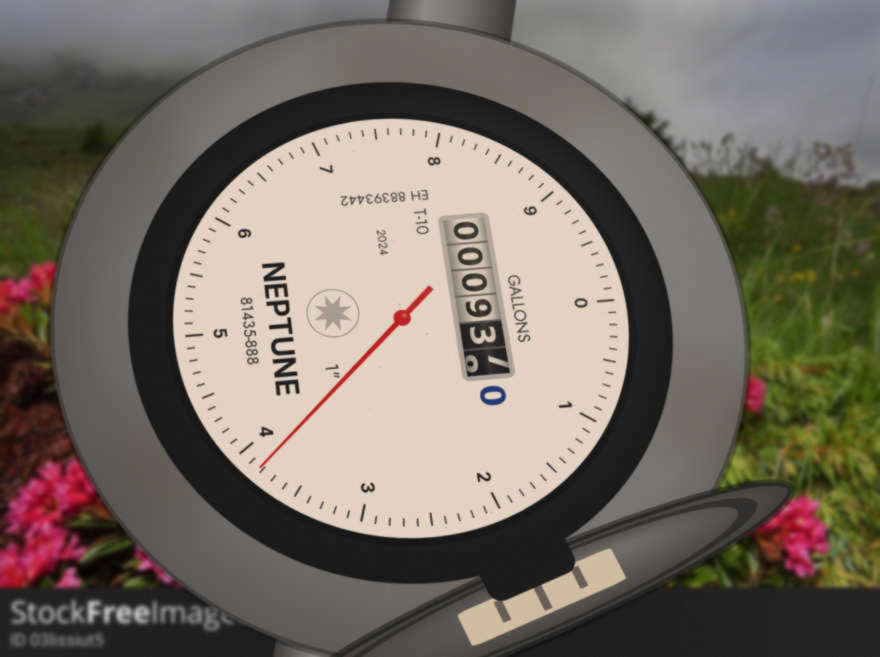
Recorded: {"value": 9373.8, "unit": "gal"}
